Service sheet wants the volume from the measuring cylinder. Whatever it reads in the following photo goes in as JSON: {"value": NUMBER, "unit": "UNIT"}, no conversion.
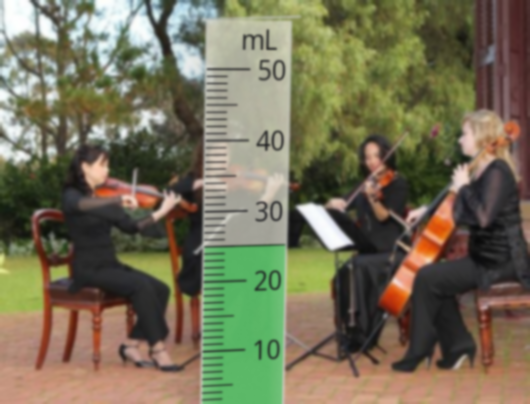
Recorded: {"value": 25, "unit": "mL"}
